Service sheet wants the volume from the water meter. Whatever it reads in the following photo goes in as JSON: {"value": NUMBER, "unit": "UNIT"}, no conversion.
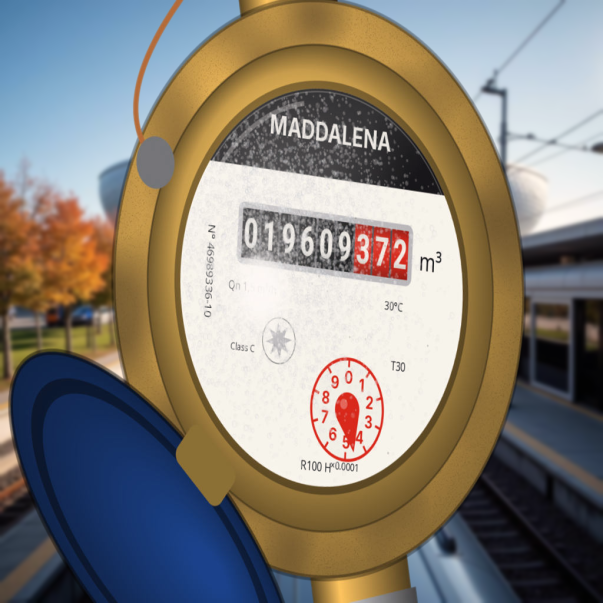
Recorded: {"value": 19609.3724, "unit": "m³"}
